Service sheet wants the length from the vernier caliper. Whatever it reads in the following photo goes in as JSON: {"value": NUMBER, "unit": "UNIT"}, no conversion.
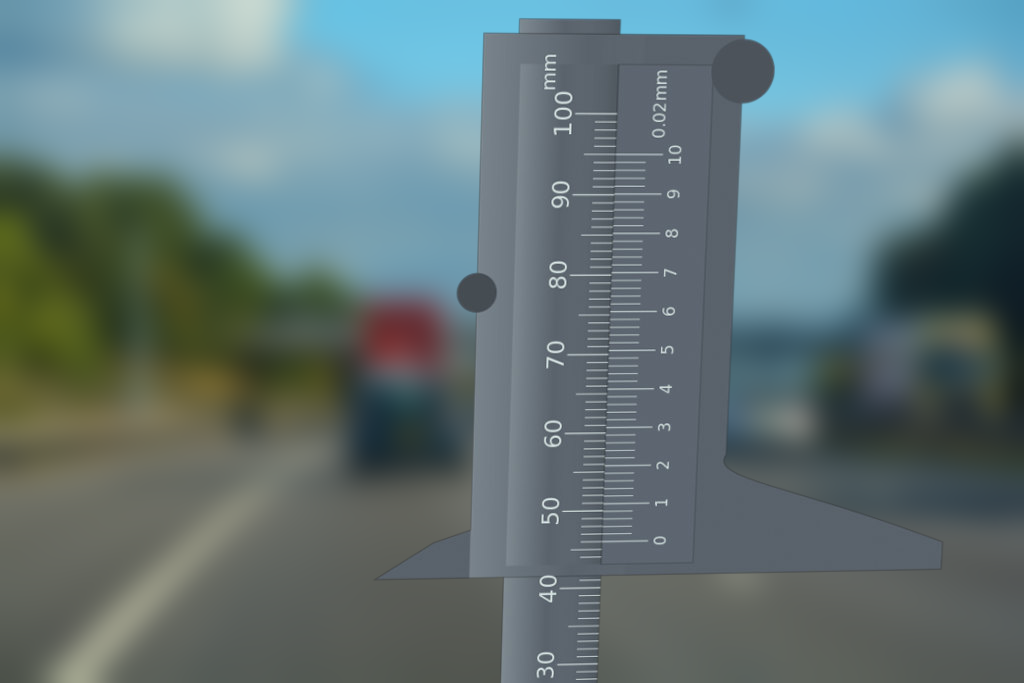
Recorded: {"value": 46.0, "unit": "mm"}
